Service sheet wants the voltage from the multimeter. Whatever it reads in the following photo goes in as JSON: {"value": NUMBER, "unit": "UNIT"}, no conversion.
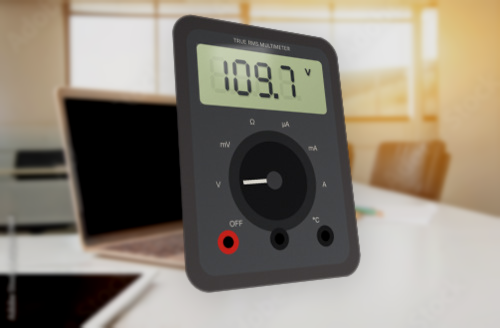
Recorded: {"value": 109.7, "unit": "V"}
